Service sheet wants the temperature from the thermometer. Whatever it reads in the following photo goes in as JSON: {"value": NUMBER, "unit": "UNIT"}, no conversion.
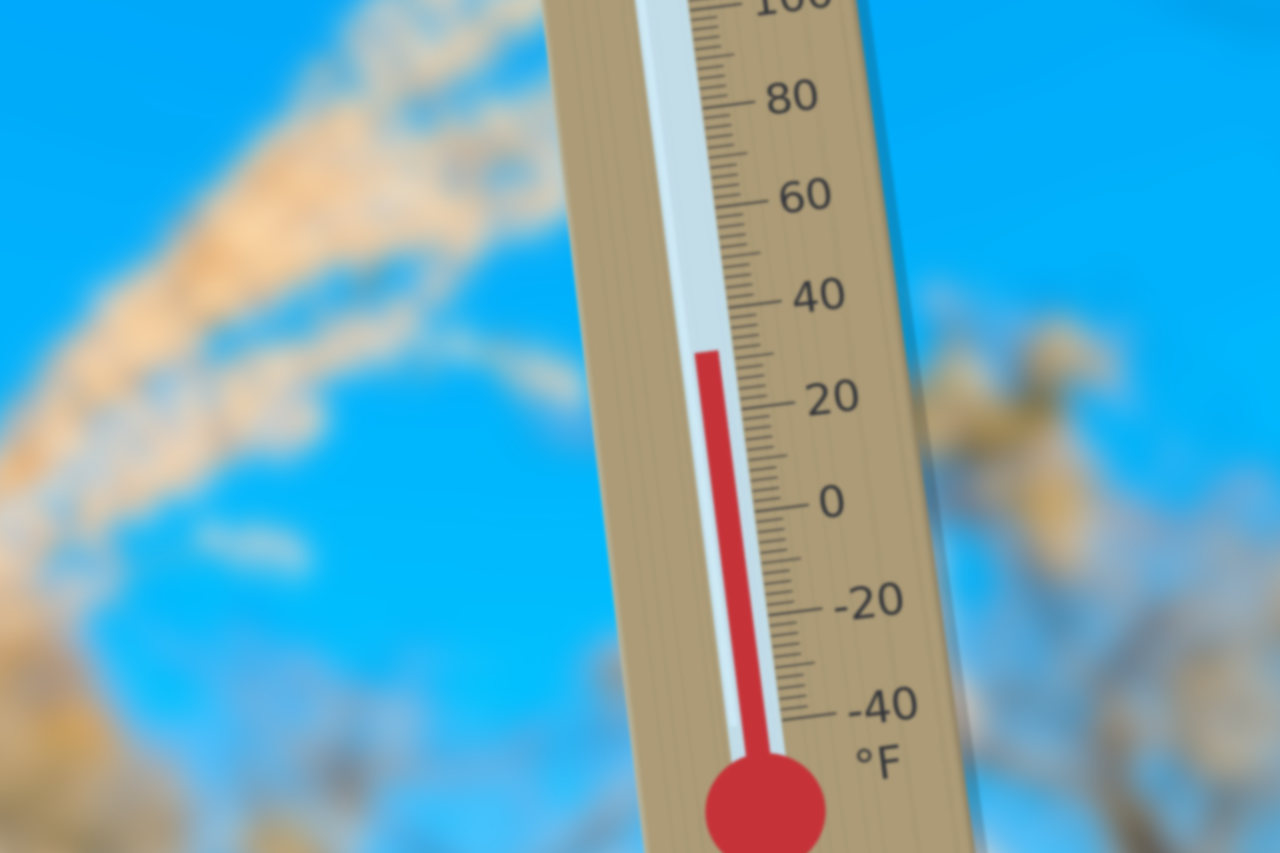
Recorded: {"value": 32, "unit": "°F"}
